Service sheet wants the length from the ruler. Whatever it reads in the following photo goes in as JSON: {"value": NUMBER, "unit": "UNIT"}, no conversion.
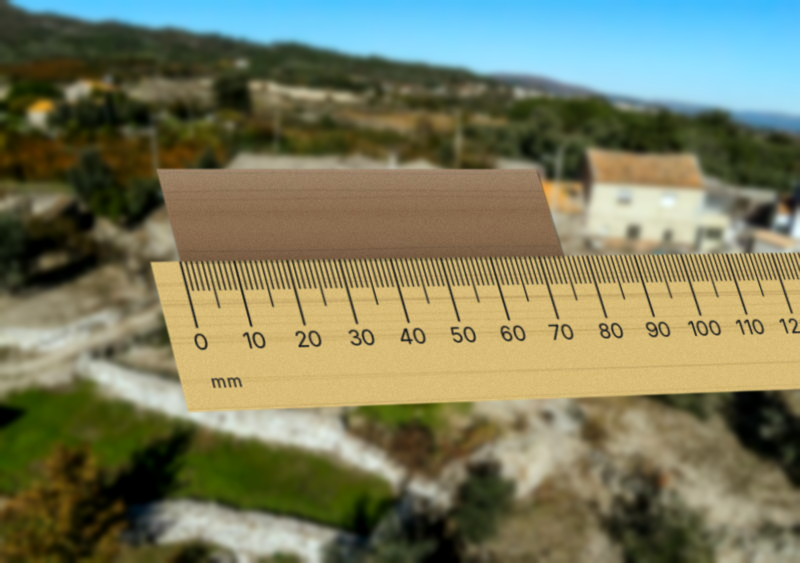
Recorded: {"value": 75, "unit": "mm"}
